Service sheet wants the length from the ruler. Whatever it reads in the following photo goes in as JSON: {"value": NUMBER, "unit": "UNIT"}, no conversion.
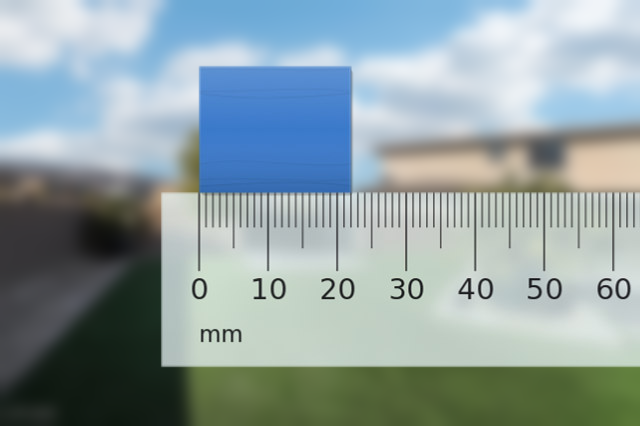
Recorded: {"value": 22, "unit": "mm"}
